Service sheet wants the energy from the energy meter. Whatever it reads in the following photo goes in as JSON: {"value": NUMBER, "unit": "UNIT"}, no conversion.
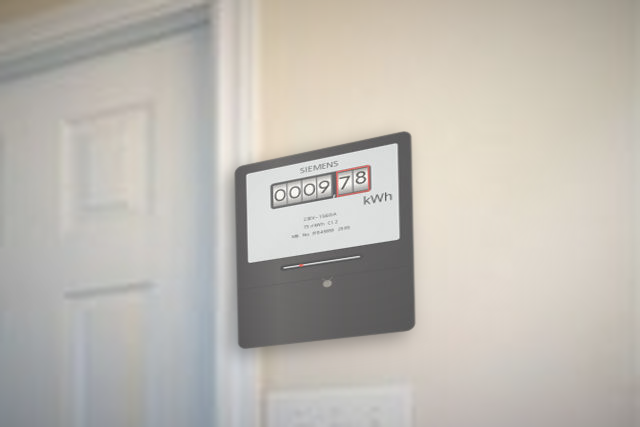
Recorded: {"value": 9.78, "unit": "kWh"}
